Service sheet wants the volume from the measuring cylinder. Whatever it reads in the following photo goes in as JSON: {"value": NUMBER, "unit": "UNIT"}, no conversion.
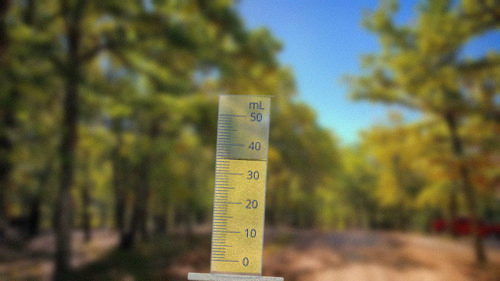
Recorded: {"value": 35, "unit": "mL"}
